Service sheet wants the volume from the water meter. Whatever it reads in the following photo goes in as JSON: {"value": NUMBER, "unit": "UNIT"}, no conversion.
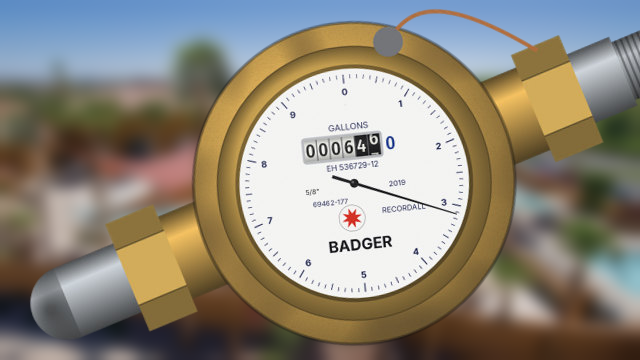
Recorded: {"value": 6463.1, "unit": "gal"}
